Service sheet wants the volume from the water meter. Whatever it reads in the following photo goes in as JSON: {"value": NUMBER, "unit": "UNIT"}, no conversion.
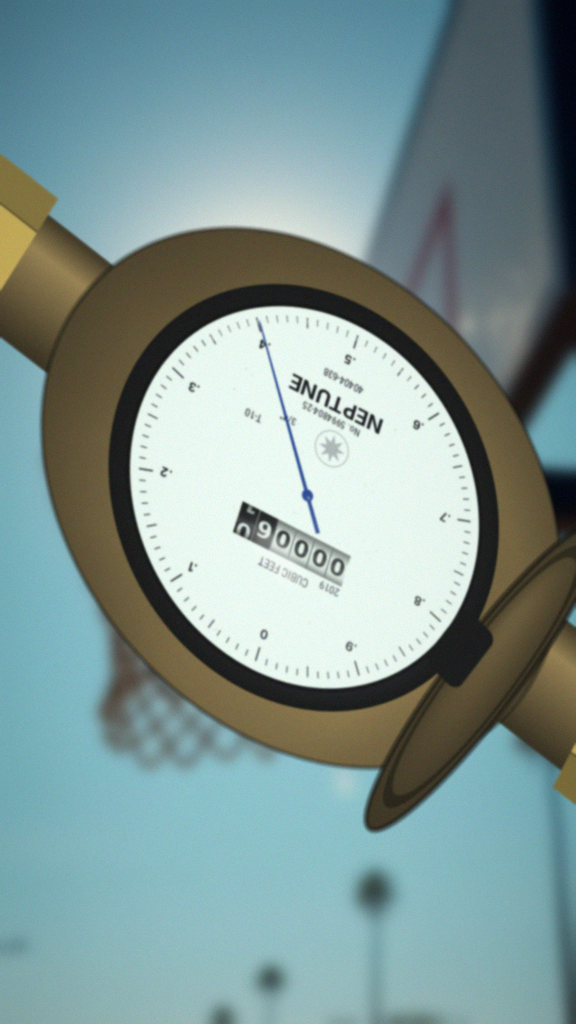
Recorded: {"value": 60.40, "unit": "ft³"}
